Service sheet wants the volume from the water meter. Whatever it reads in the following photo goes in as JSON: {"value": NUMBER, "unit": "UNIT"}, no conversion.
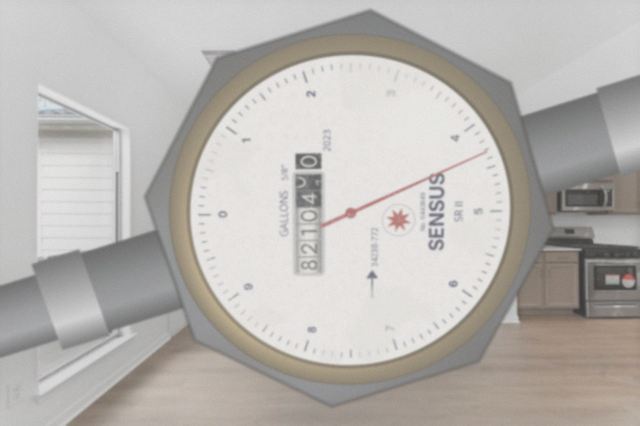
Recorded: {"value": 8210404.3, "unit": "gal"}
